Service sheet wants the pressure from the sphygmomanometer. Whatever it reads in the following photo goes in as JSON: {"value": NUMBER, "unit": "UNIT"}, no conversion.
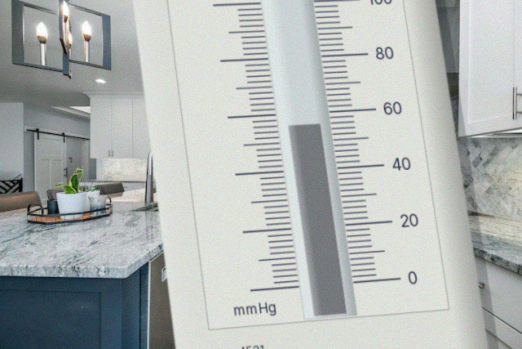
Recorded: {"value": 56, "unit": "mmHg"}
